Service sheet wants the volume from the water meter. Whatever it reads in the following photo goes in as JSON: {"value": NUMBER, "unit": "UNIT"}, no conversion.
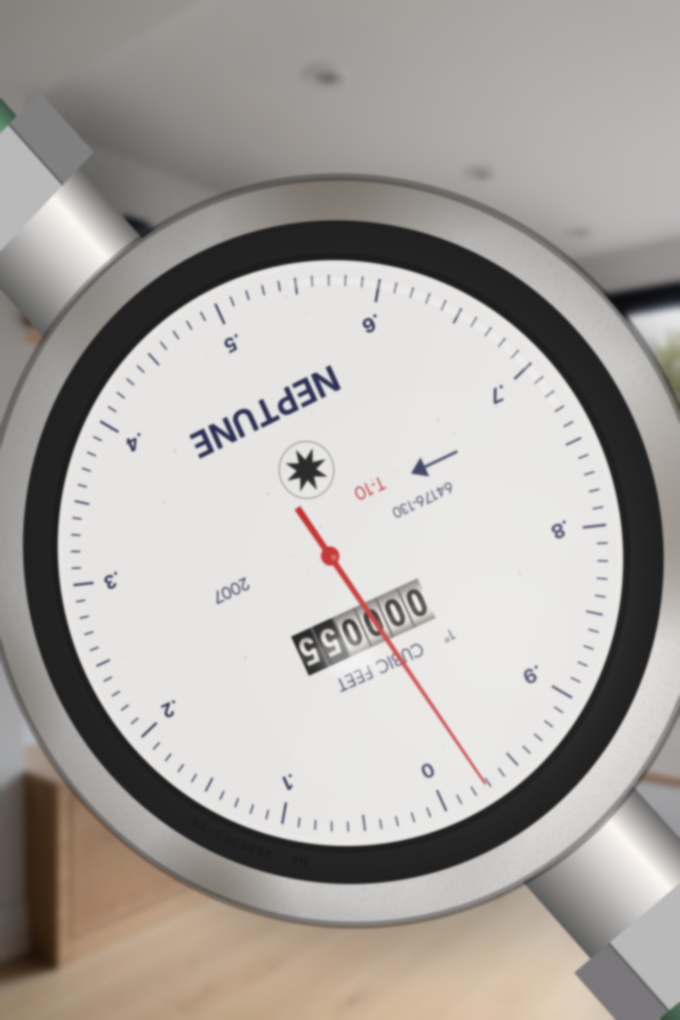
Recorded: {"value": 54.97, "unit": "ft³"}
